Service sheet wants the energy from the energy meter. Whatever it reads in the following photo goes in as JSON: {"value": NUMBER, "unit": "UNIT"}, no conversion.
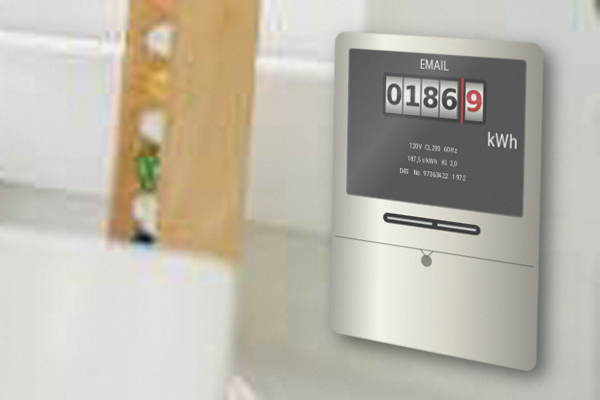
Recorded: {"value": 186.9, "unit": "kWh"}
